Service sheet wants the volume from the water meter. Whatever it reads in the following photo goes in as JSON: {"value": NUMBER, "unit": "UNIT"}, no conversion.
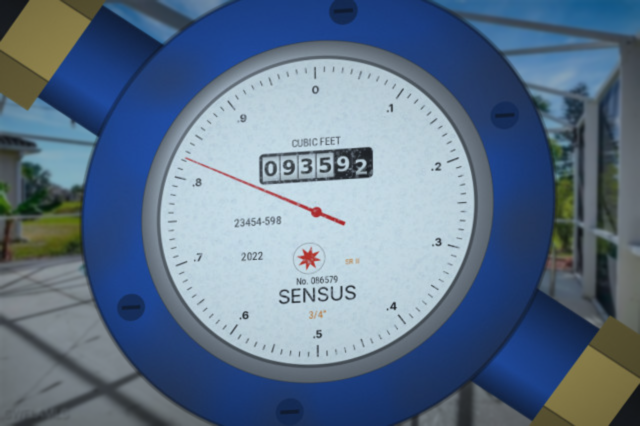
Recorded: {"value": 93591.82, "unit": "ft³"}
